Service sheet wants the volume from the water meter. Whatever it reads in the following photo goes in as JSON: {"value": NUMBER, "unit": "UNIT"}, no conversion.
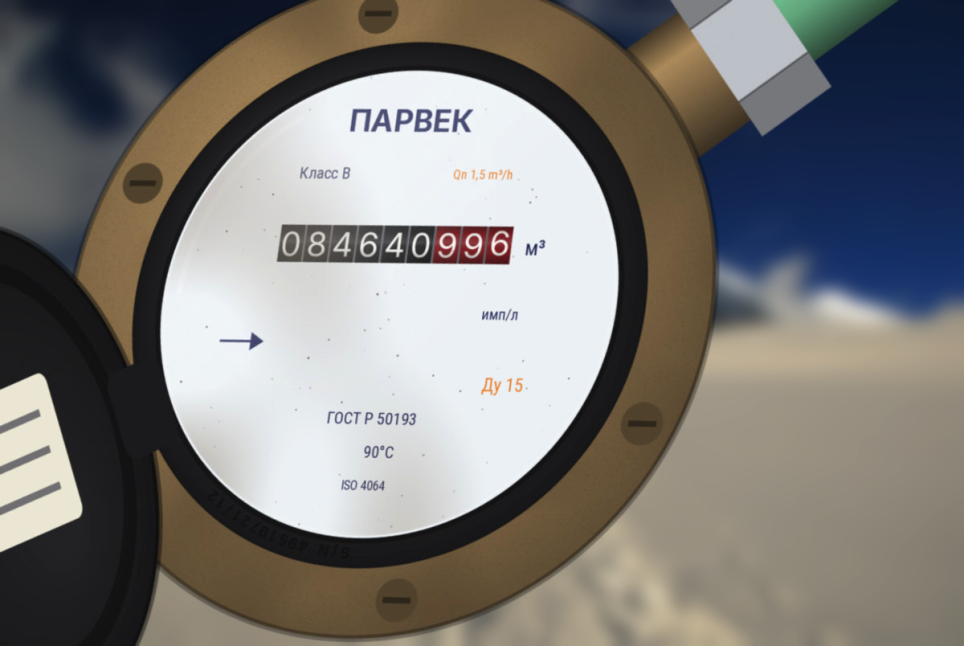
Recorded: {"value": 84640.996, "unit": "m³"}
